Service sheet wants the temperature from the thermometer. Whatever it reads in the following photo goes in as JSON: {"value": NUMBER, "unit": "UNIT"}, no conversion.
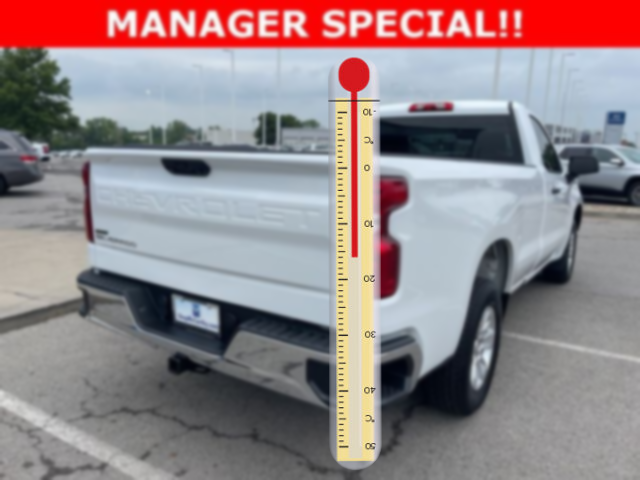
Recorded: {"value": 16, "unit": "°C"}
